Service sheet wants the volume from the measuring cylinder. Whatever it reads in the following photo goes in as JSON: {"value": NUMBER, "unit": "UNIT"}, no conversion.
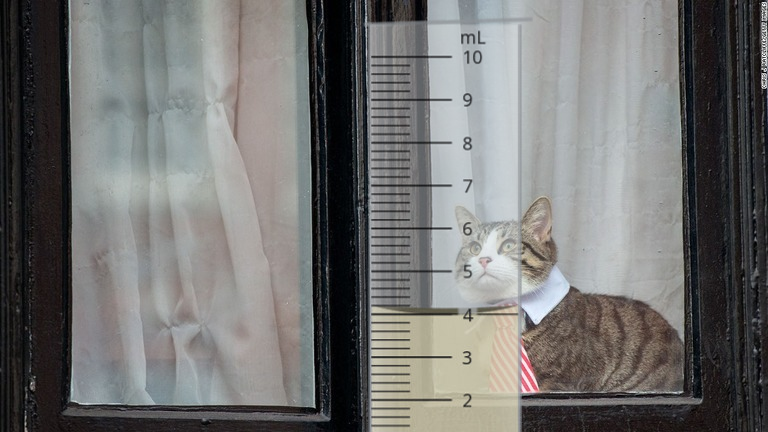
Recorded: {"value": 4, "unit": "mL"}
